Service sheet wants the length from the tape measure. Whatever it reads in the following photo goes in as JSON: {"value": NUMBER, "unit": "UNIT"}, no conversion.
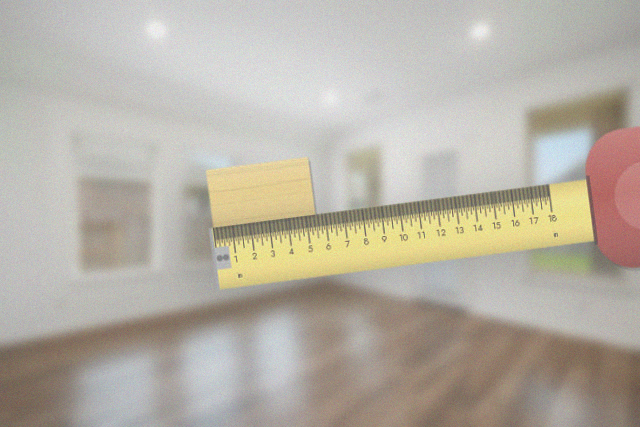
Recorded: {"value": 5.5, "unit": "in"}
